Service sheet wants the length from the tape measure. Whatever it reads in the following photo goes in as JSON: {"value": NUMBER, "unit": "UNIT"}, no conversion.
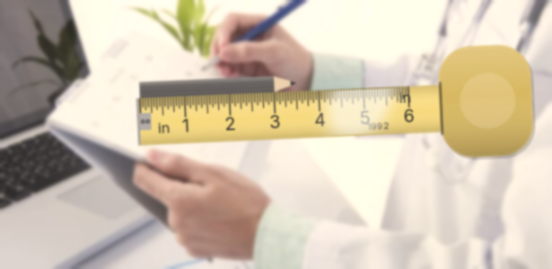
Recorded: {"value": 3.5, "unit": "in"}
